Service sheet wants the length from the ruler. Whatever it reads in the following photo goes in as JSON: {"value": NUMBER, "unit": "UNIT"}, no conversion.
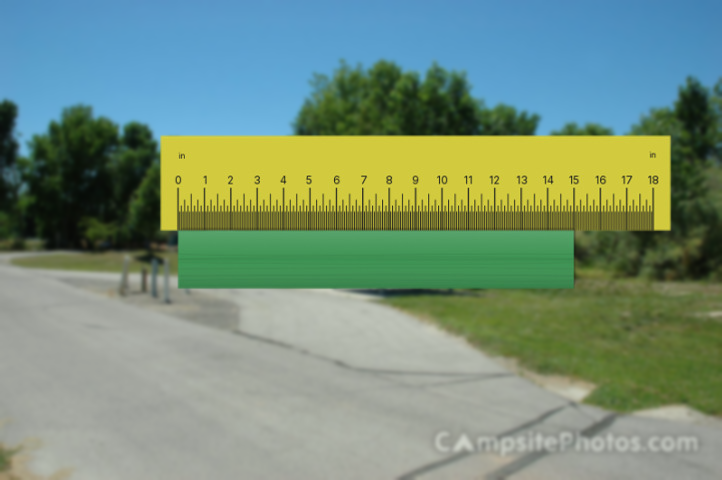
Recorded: {"value": 15, "unit": "in"}
